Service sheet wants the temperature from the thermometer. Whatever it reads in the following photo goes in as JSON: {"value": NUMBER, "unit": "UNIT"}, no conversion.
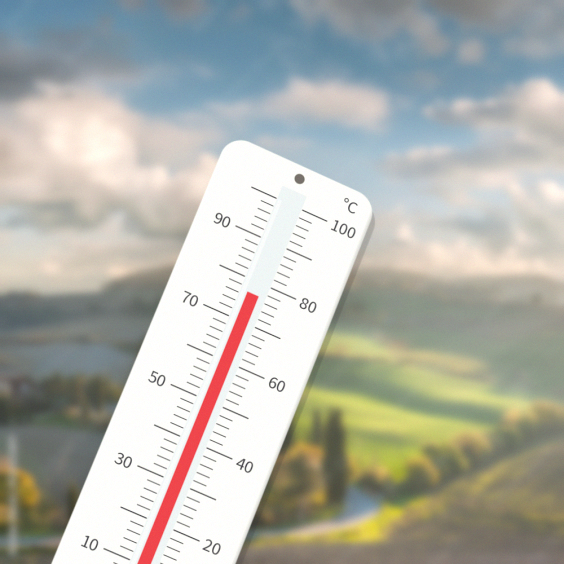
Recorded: {"value": 77, "unit": "°C"}
